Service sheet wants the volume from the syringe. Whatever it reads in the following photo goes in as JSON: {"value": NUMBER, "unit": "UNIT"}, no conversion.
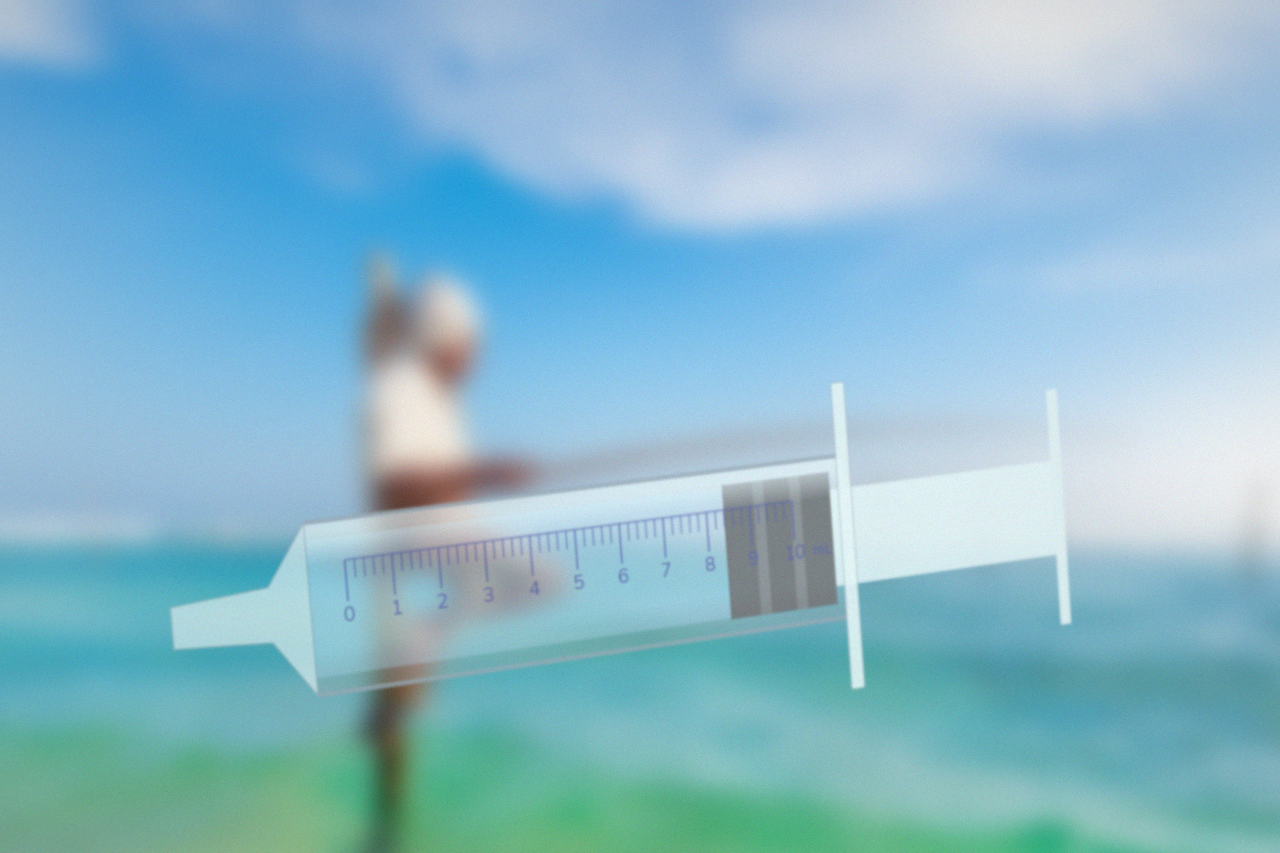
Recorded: {"value": 8.4, "unit": "mL"}
